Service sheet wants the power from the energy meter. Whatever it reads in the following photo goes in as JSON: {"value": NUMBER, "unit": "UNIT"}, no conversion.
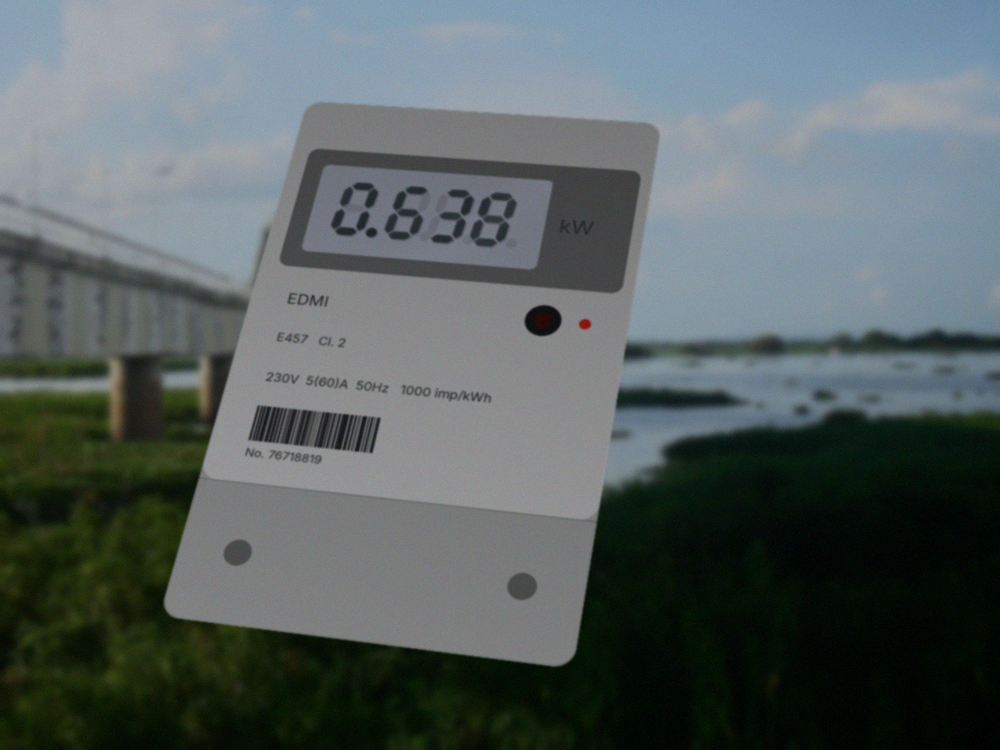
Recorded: {"value": 0.638, "unit": "kW"}
